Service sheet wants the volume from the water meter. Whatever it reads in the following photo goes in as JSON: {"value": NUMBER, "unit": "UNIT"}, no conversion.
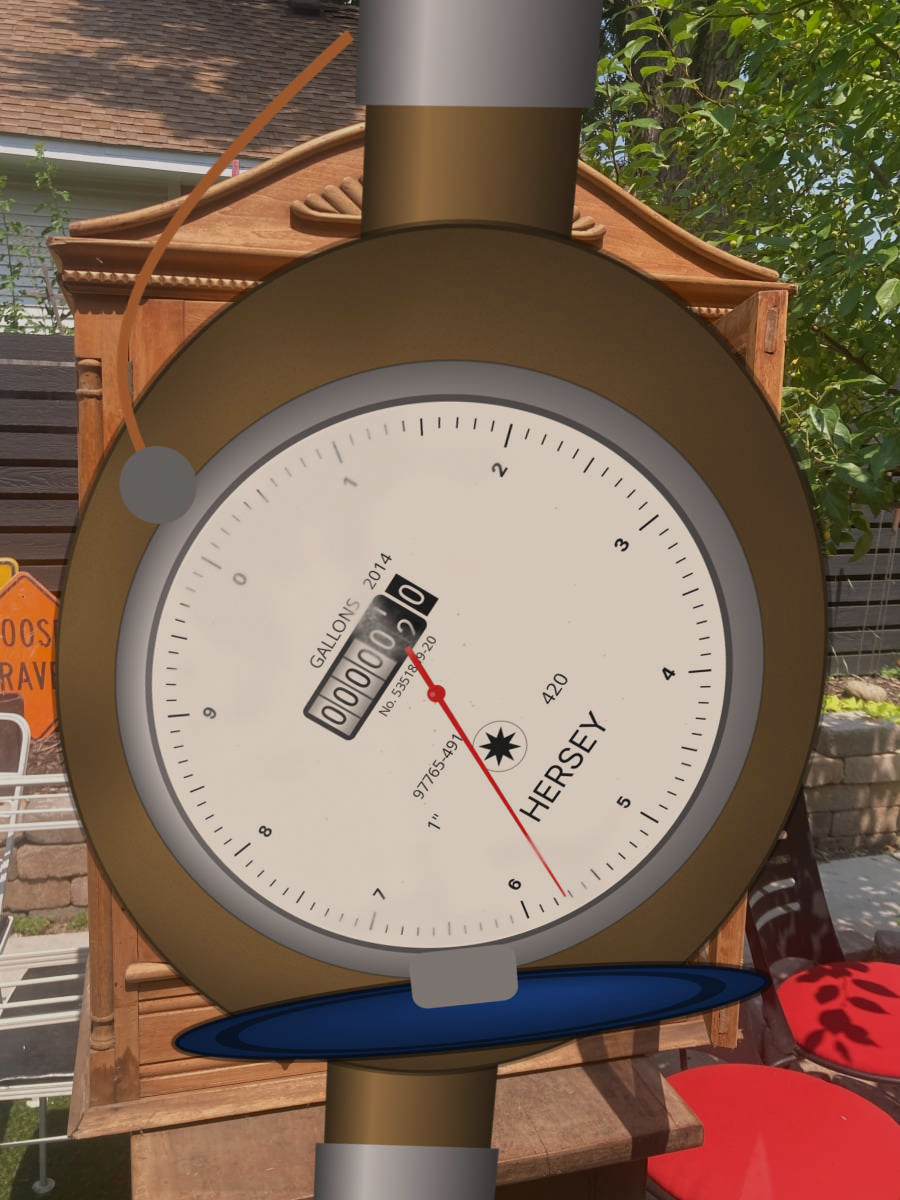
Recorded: {"value": 15.7, "unit": "gal"}
